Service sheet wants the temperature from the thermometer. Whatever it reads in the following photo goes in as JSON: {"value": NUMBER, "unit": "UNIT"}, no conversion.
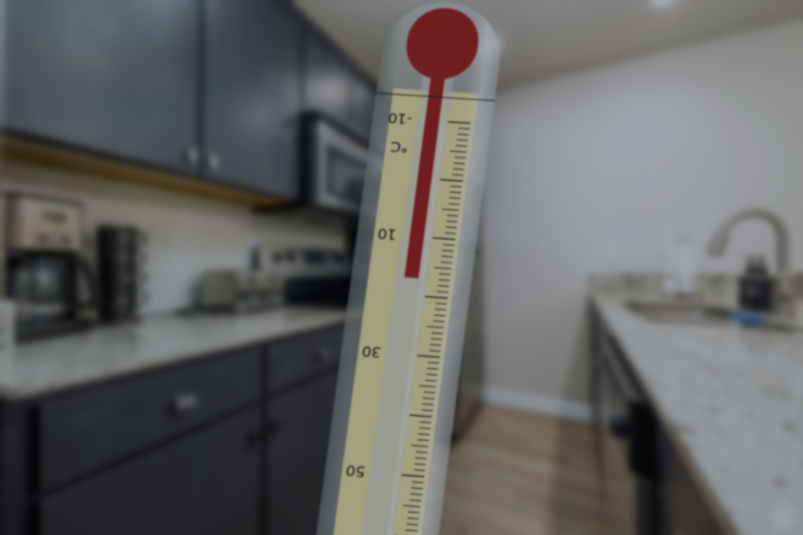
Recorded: {"value": 17, "unit": "°C"}
